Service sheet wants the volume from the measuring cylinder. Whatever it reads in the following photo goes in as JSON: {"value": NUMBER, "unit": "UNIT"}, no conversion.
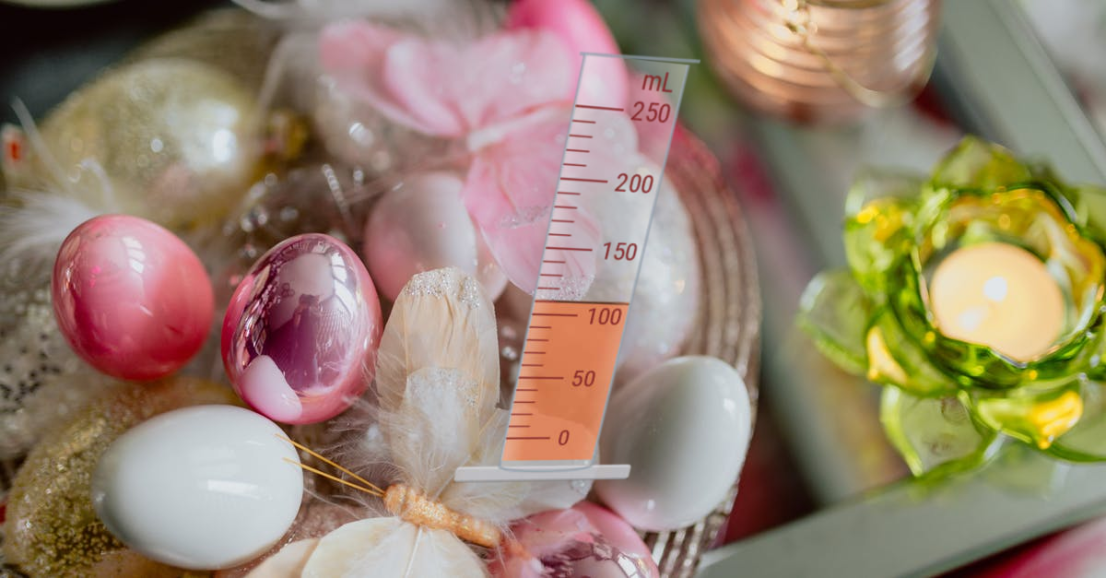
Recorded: {"value": 110, "unit": "mL"}
